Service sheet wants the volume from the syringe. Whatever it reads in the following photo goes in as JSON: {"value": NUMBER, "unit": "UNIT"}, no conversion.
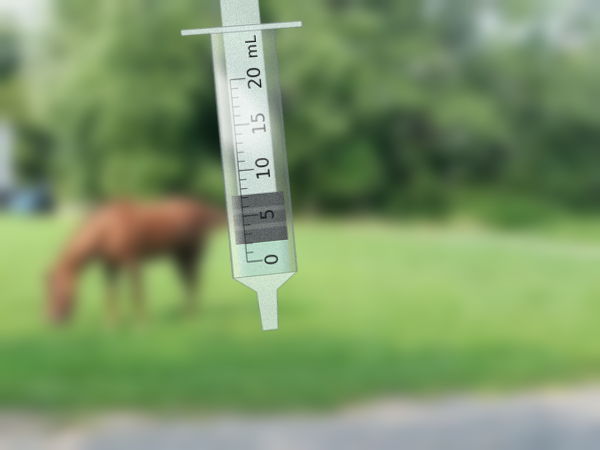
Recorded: {"value": 2, "unit": "mL"}
